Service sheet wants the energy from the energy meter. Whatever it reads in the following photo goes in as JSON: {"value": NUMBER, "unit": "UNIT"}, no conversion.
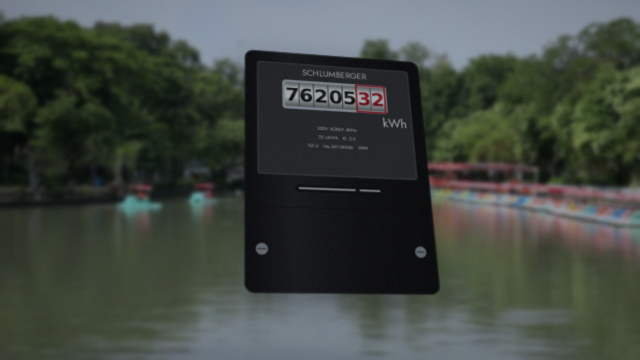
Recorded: {"value": 76205.32, "unit": "kWh"}
